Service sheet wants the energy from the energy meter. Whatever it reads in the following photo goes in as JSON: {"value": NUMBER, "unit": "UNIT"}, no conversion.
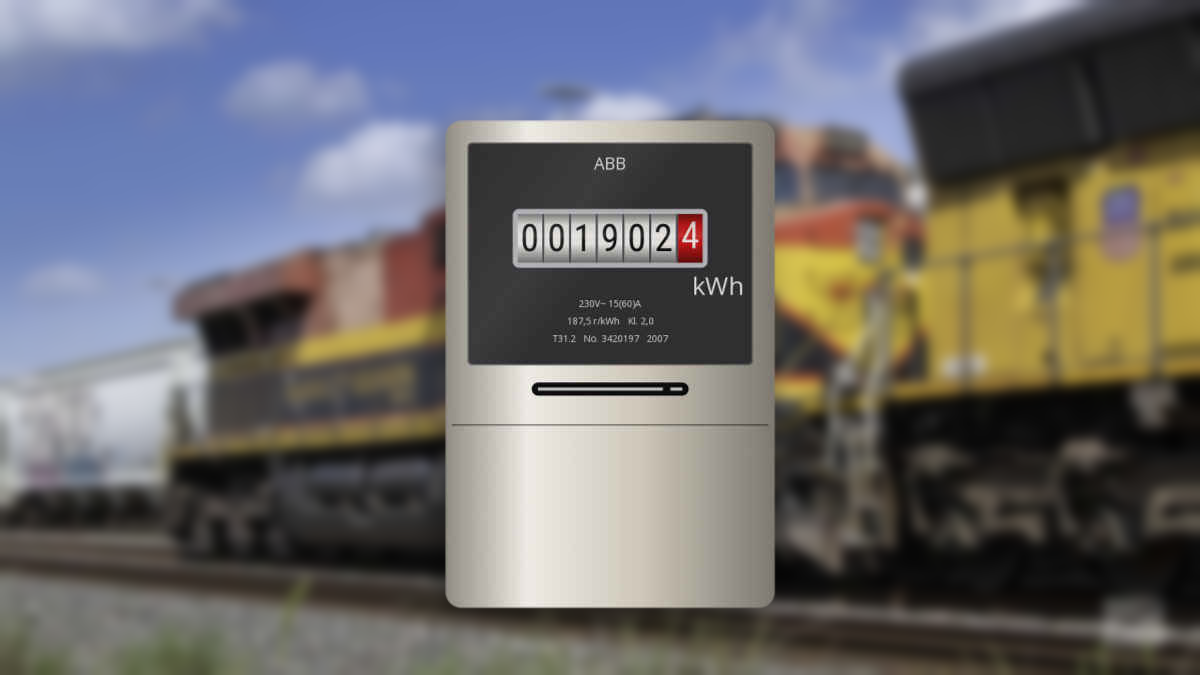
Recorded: {"value": 1902.4, "unit": "kWh"}
